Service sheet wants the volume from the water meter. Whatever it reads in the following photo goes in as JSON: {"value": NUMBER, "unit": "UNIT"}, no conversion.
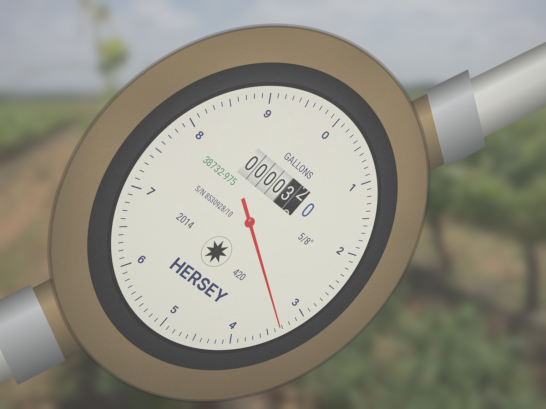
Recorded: {"value": 323.3, "unit": "gal"}
